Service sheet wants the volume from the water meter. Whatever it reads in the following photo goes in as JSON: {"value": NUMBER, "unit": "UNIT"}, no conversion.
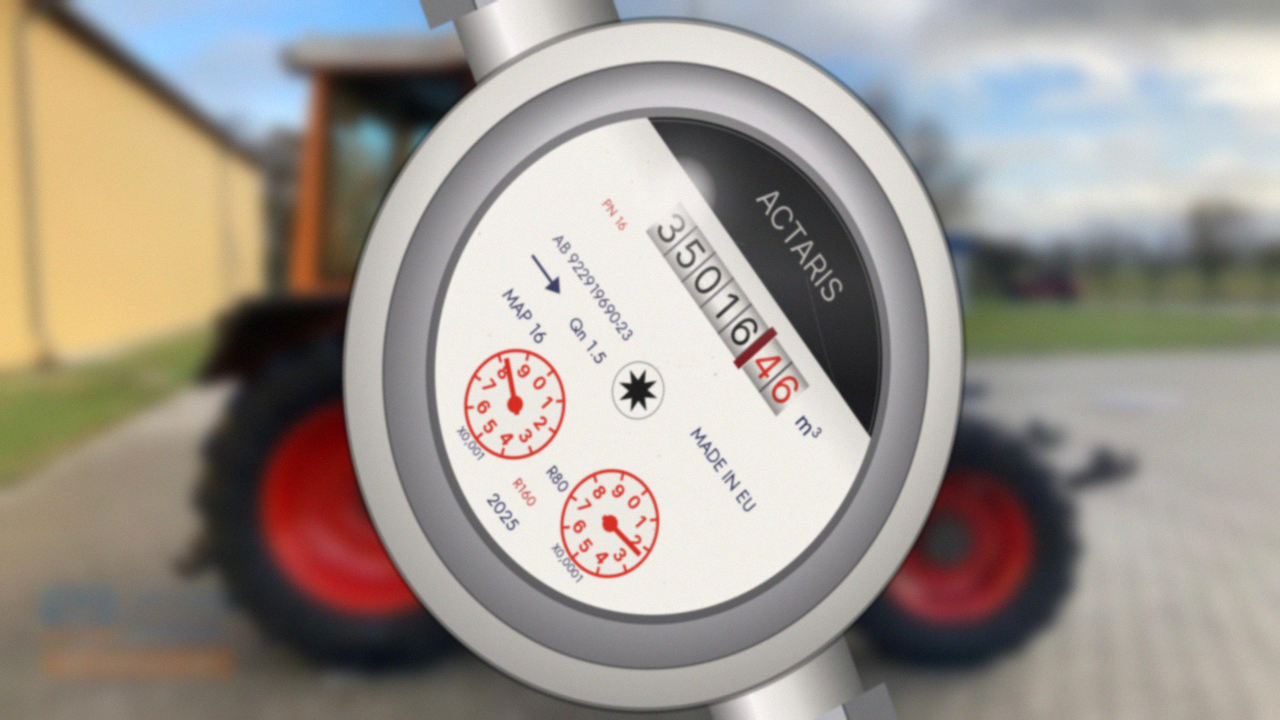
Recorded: {"value": 35016.4682, "unit": "m³"}
